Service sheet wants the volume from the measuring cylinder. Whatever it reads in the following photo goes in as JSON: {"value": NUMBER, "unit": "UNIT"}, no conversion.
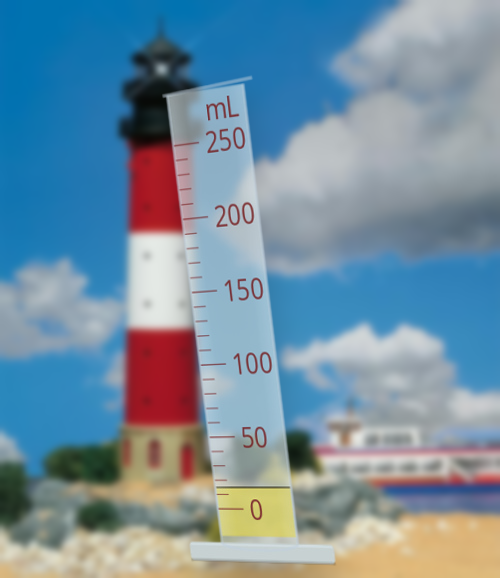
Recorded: {"value": 15, "unit": "mL"}
